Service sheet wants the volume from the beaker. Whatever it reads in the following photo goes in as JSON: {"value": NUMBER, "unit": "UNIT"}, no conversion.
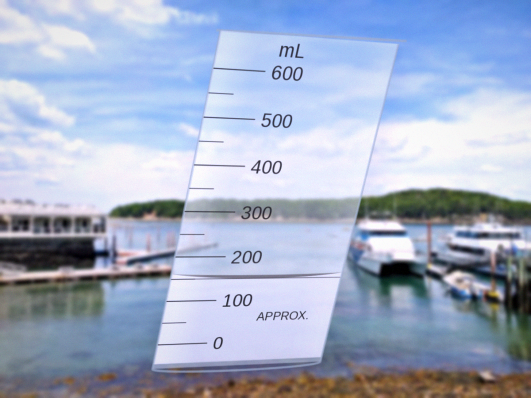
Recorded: {"value": 150, "unit": "mL"}
